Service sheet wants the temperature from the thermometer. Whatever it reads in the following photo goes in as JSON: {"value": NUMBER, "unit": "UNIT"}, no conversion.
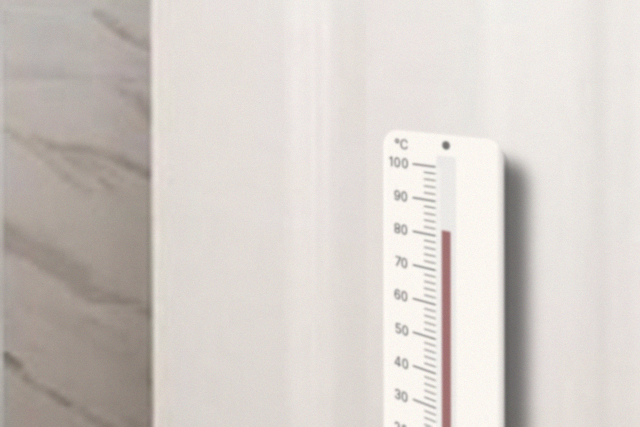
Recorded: {"value": 82, "unit": "°C"}
